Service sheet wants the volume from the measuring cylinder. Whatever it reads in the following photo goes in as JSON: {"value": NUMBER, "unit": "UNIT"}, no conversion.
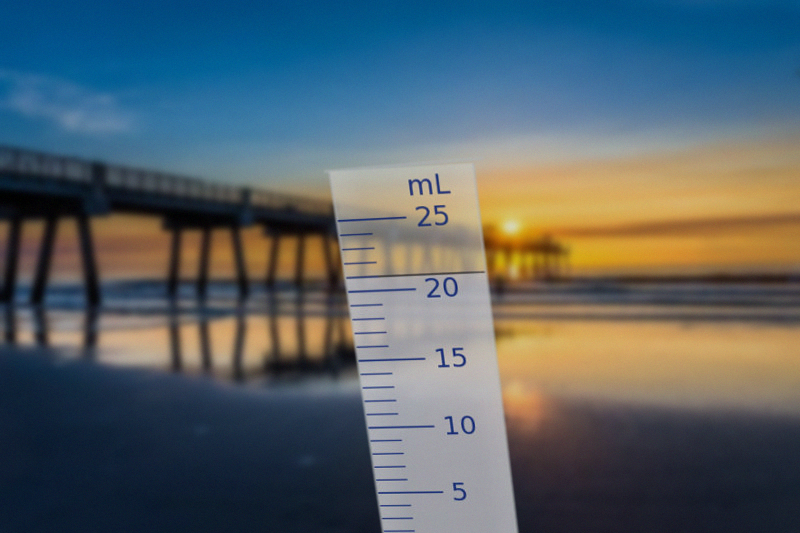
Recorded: {"value": 21, "unit": "mL"}
